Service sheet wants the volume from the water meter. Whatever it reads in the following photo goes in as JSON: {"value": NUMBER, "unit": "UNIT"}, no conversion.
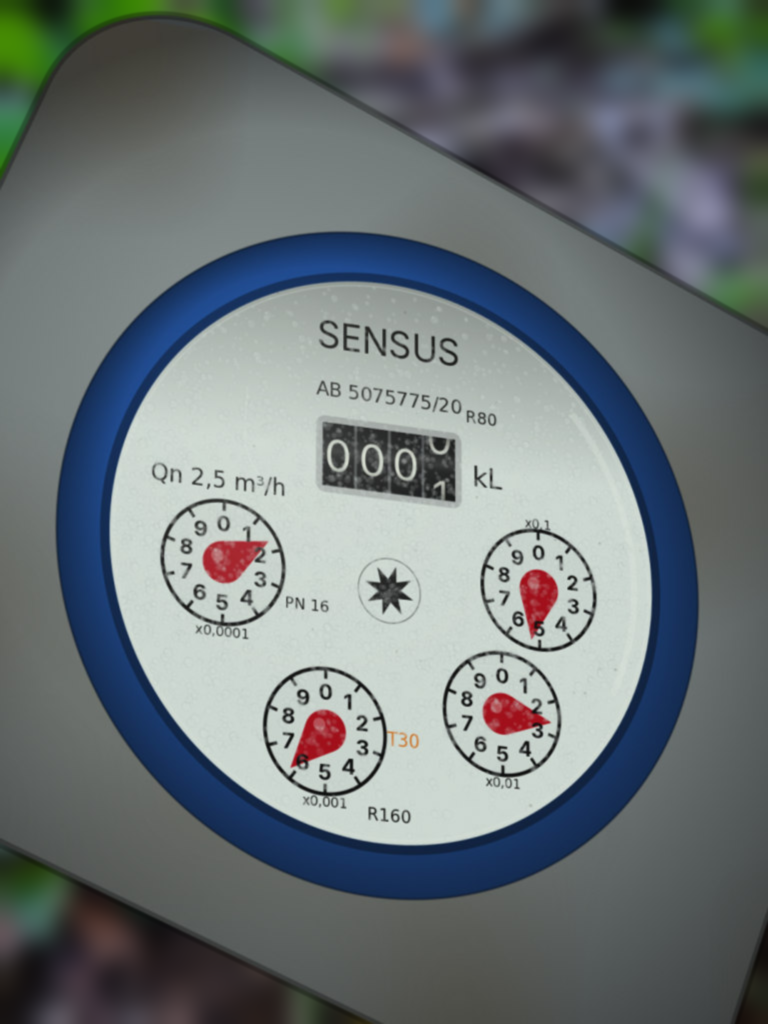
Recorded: {"value": 0.5261, "unit": "kL"}
